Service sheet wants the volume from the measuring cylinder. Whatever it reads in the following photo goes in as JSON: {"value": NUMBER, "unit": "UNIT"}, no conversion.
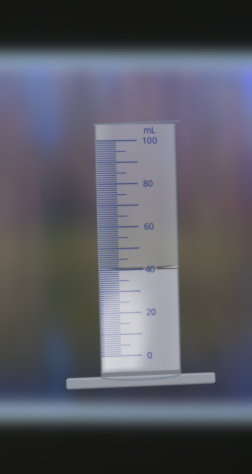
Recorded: {"value": 40, "unit": "mL"}
